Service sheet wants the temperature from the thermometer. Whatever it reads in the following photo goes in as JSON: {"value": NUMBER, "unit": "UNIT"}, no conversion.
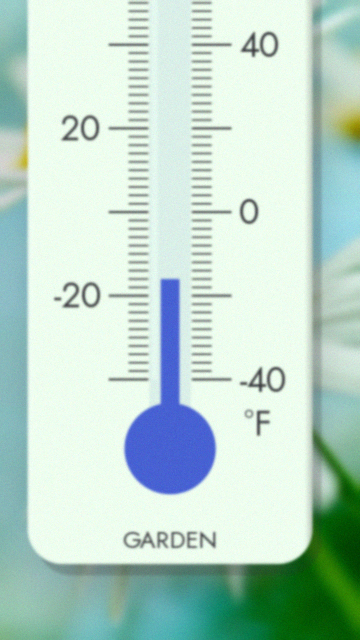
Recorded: {"value": -16, "unit": "°F"}
